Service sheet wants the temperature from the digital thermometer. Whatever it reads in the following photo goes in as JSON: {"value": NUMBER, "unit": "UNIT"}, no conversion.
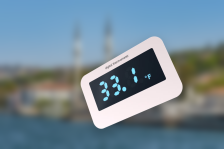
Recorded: {"value": 33.1, "unit": "°F"}
